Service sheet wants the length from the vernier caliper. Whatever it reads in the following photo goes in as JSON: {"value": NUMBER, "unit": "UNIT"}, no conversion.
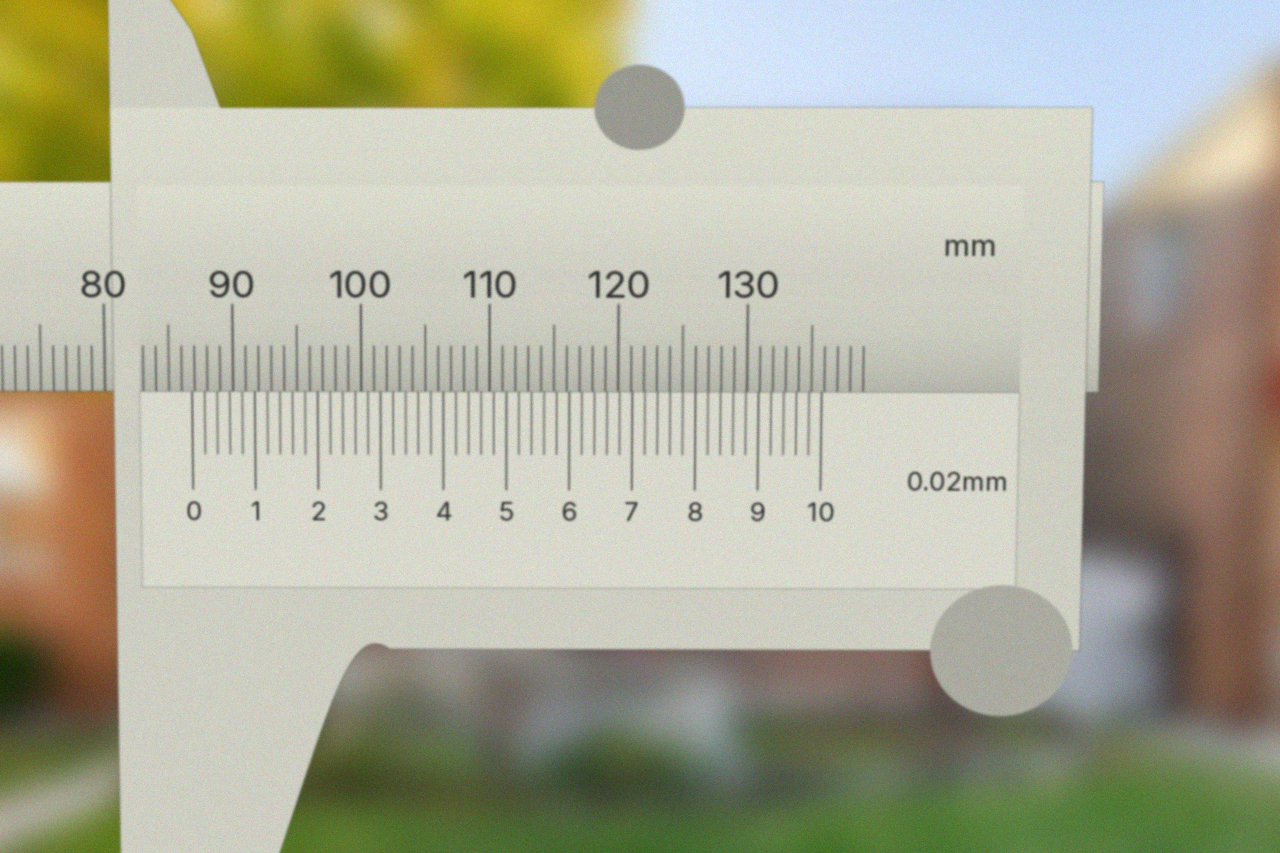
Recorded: {"value": 86.8, "unit": "mm"}
